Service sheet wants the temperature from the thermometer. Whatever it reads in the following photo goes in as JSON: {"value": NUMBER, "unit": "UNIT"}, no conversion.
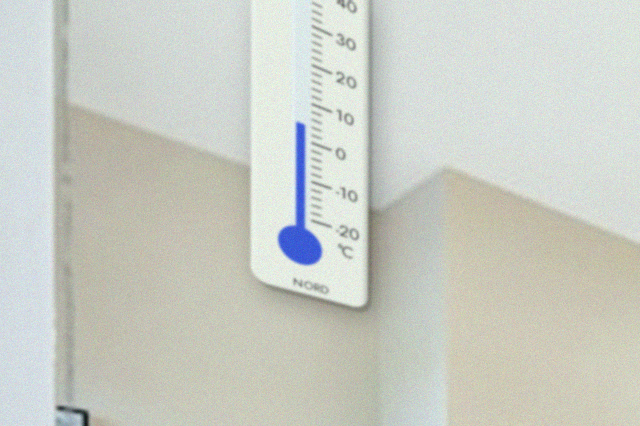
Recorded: {"value": 4, "unit": "°C"}
